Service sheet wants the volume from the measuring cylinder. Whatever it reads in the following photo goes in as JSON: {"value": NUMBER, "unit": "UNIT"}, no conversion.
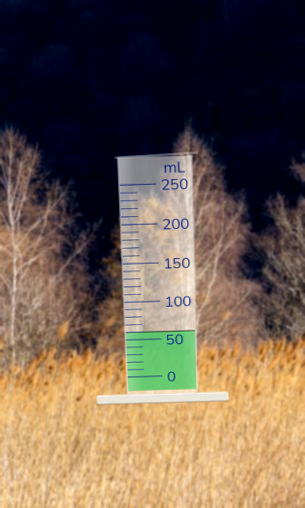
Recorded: {"value": 60, "unit": "mL"}
